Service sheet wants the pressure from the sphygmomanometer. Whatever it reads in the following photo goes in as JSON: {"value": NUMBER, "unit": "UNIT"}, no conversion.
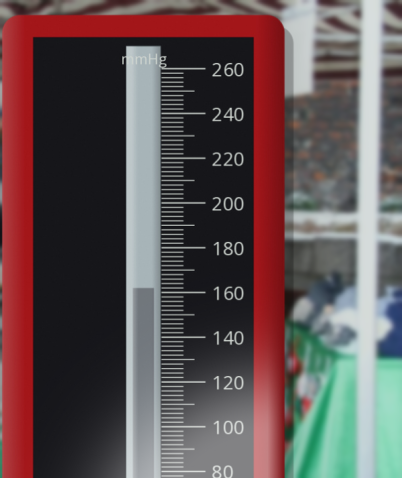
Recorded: {"value": 162, "unit": "mmHg"}
